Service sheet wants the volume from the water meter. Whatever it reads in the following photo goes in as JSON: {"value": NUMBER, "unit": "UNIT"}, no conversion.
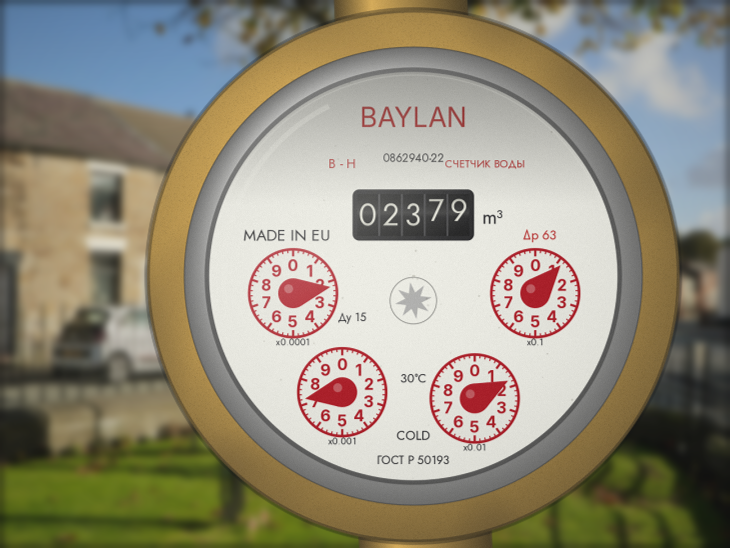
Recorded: {"value": 2379.1172, "unit": "m³"}
